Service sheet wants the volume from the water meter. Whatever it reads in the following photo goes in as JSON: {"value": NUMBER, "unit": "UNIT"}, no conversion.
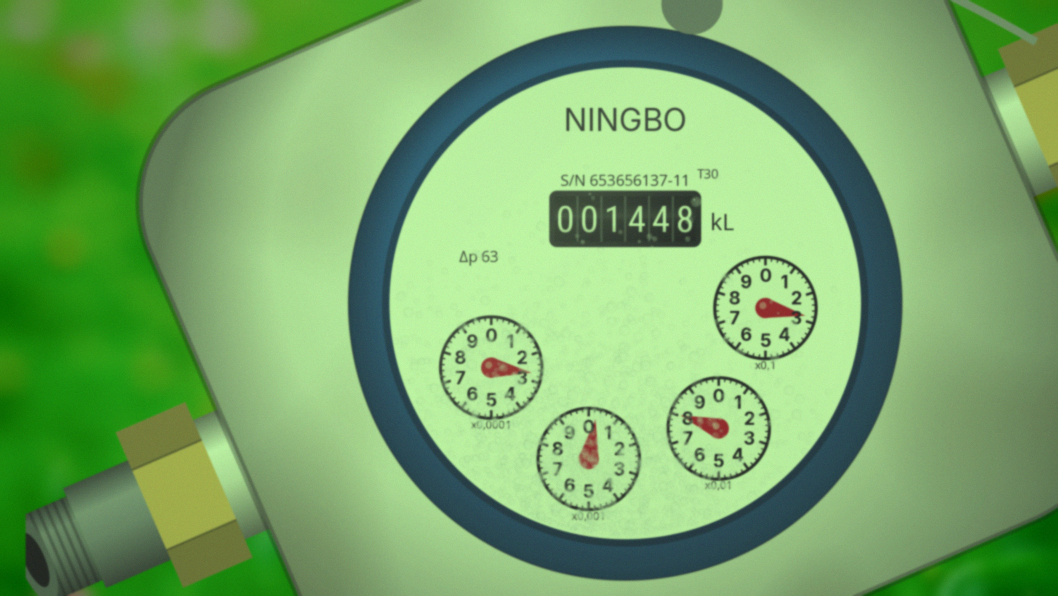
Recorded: {"value": 1448.2802, "unit": "kL"}
